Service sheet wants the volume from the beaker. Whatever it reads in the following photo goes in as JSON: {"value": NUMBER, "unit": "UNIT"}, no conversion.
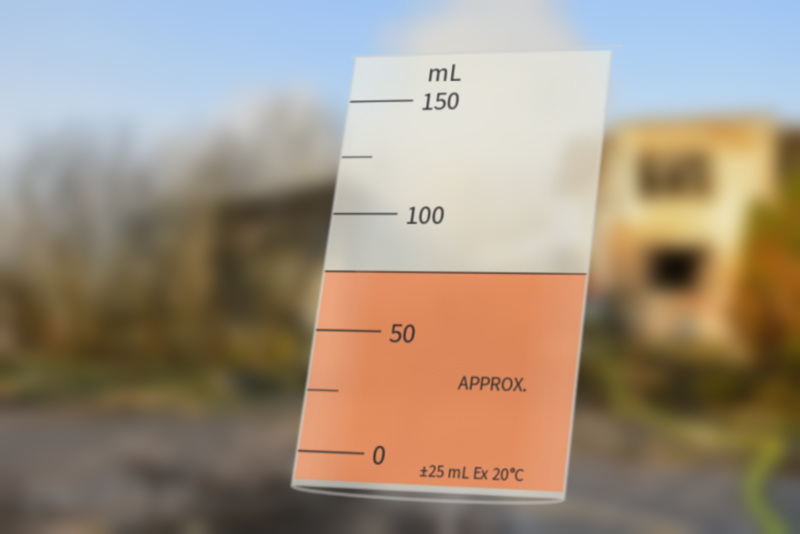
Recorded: {"value": 75, "unit": "mL"}
